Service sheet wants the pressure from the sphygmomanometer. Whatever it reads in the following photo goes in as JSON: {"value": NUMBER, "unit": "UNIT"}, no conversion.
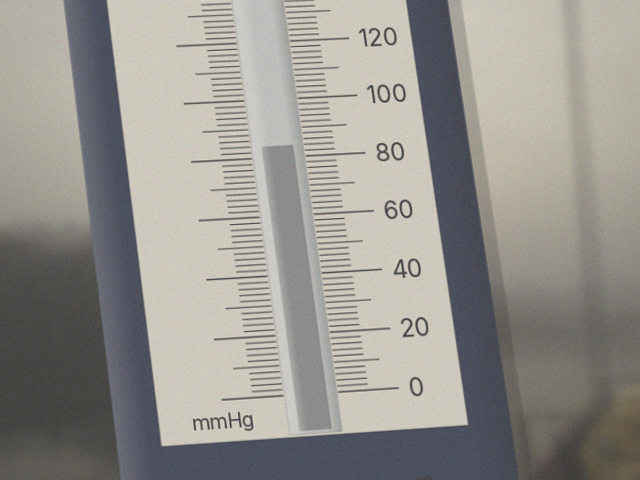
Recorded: {"value": 84, "unit": "mmHg"}
